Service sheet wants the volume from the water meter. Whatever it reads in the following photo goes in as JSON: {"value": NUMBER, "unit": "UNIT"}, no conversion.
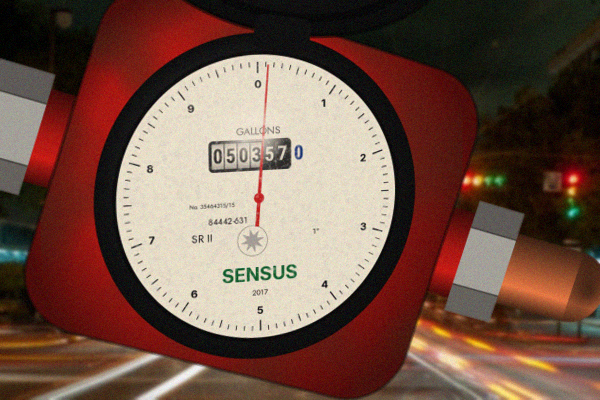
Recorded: {"value": 503570.1, "unit": "gal"}
